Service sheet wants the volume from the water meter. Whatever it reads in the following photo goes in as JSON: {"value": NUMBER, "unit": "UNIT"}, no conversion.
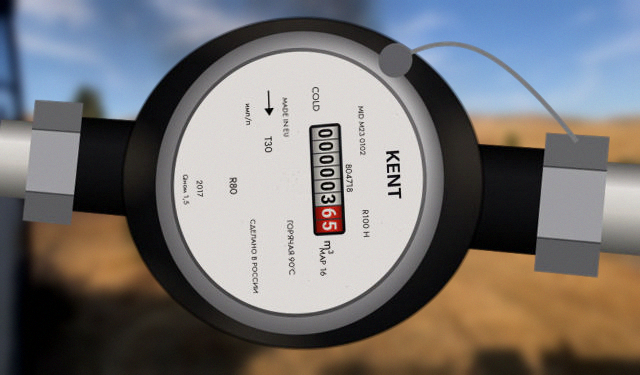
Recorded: {"value": 3.65, "unit": "m³"}
